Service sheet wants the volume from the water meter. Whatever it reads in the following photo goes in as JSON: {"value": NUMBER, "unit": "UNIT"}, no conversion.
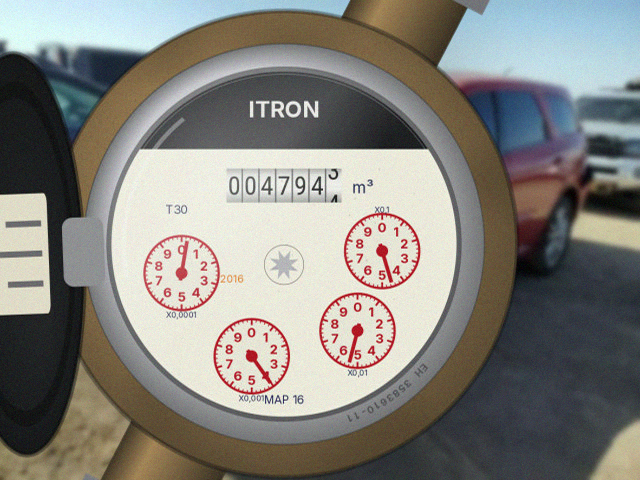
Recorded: {"value": 47943.4540, "unit": "m³"}
